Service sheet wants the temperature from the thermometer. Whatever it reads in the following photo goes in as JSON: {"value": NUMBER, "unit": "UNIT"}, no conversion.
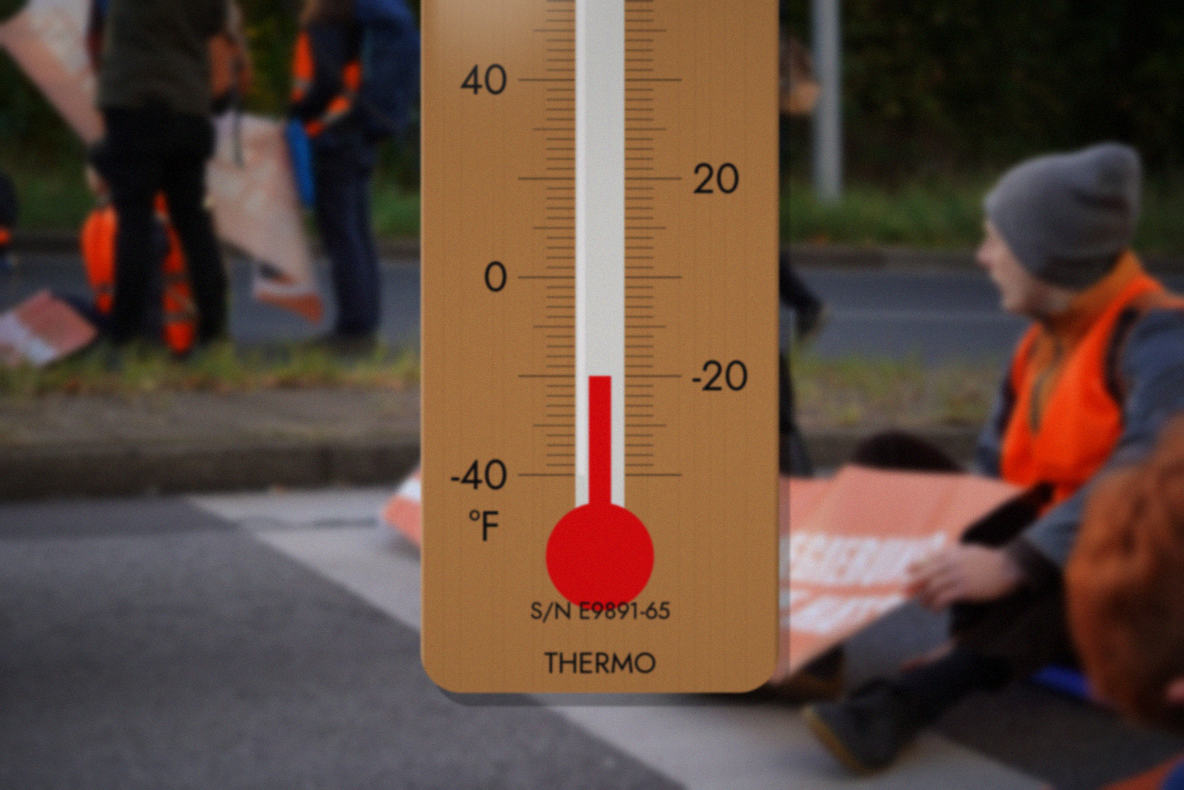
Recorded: {"value": -20, "unit": "°F"}
